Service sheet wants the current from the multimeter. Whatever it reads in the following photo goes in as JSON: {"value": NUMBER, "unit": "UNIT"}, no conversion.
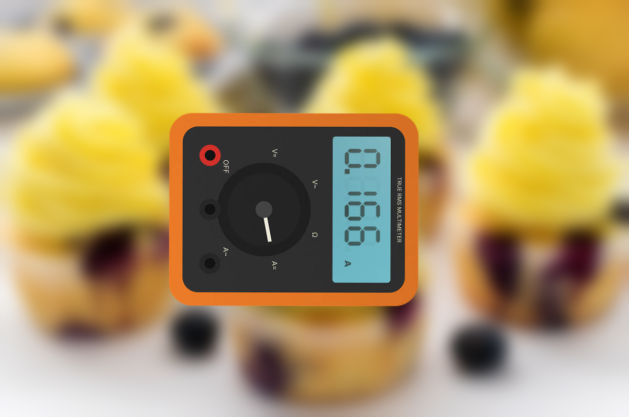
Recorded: {"value": 0.166, "unit": "A"}
